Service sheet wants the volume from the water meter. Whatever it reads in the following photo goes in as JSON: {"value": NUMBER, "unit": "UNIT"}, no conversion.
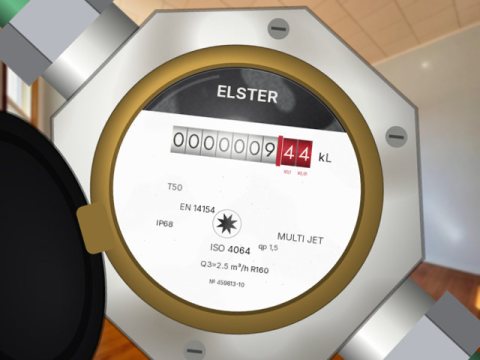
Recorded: {"value": 9.44, "unit": "kL"}
